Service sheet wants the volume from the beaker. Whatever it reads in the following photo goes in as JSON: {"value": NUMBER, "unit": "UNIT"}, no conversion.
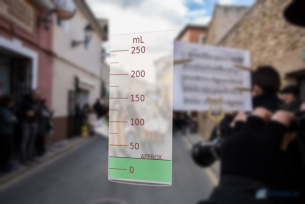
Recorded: {"value": 25, "unit": "mL"}
